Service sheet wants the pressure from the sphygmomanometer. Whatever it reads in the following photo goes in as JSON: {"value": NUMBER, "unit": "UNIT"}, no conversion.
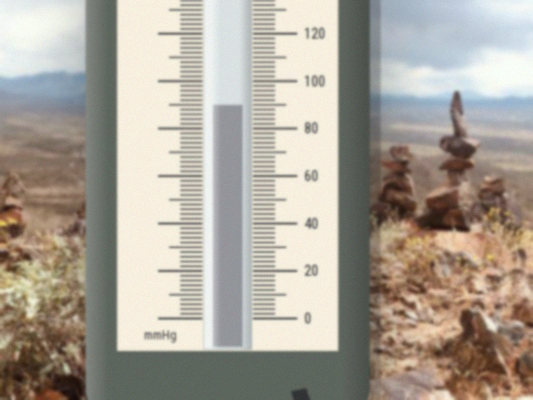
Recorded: {"value": 90, "unit": "mmHg"}
